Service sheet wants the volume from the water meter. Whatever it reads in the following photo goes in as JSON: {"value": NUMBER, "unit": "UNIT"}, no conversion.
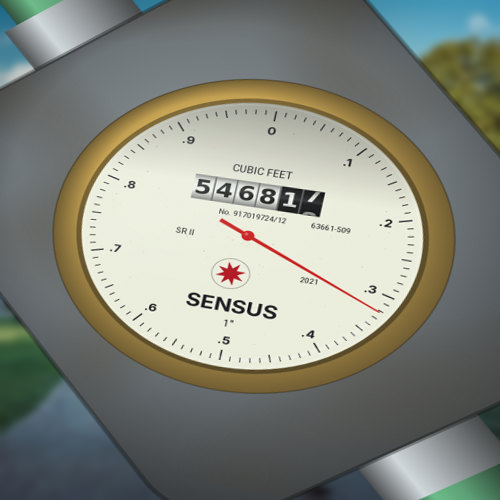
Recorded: {"value": 546817.32, "unit": "ft³"}
